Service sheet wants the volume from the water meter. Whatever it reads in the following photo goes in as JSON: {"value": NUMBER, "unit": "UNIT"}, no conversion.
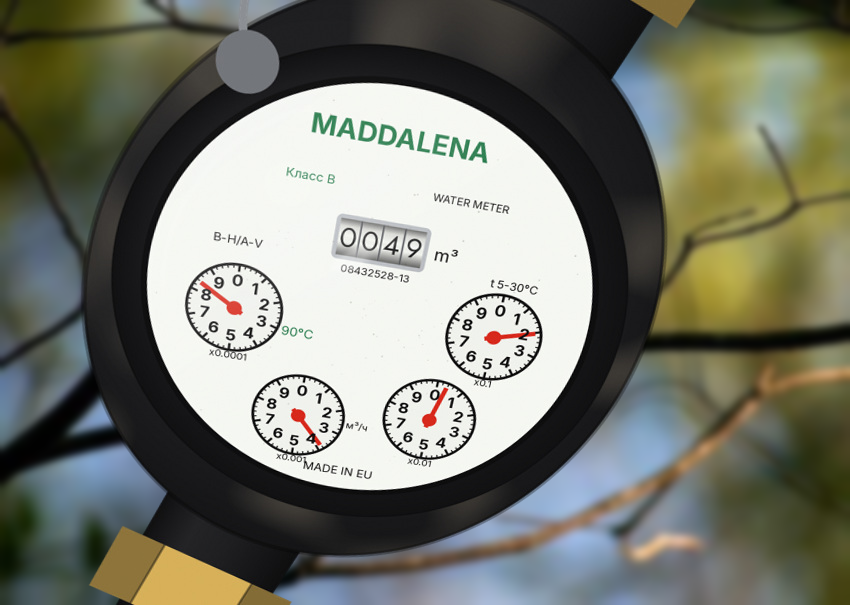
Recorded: {"value": 49.2038, "unit": "m³"}
